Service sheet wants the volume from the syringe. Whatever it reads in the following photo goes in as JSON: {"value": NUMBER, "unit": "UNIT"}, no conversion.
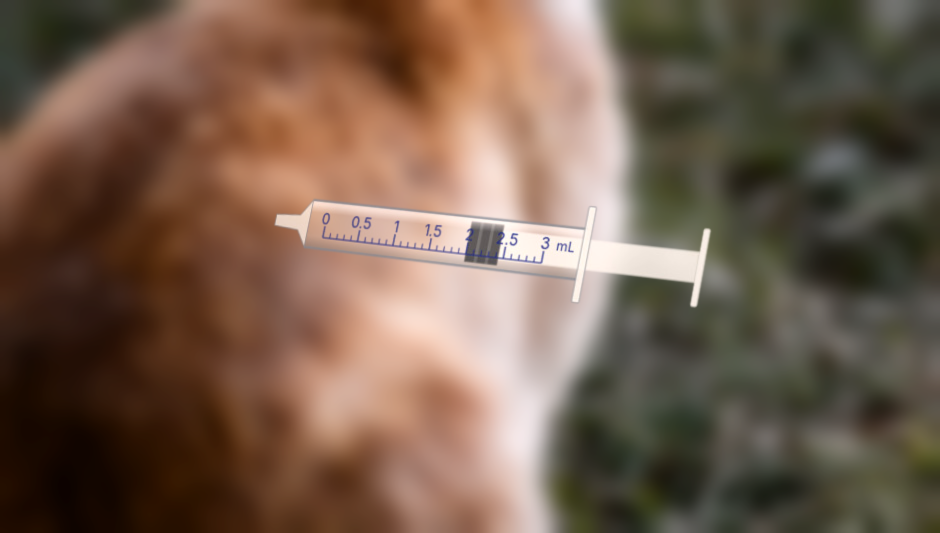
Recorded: {"value": 2, "unit": "mL"}
